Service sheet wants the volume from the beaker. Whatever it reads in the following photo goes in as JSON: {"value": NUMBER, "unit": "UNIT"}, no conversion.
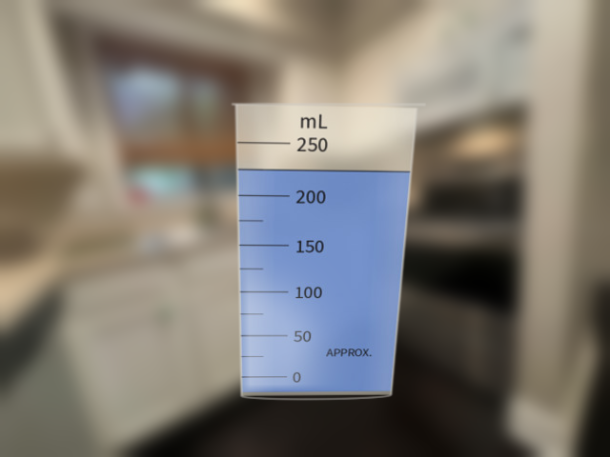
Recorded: {"value": 225, "unit": "mL"}
